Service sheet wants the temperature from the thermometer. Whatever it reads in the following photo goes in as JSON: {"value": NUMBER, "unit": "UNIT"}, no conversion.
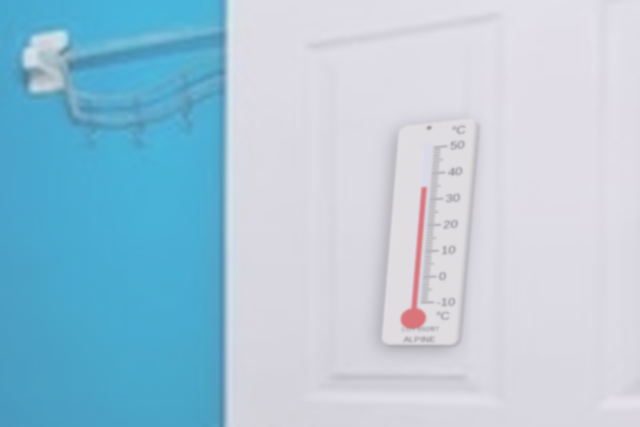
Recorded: {"value": 35, "unit": "°C"}
